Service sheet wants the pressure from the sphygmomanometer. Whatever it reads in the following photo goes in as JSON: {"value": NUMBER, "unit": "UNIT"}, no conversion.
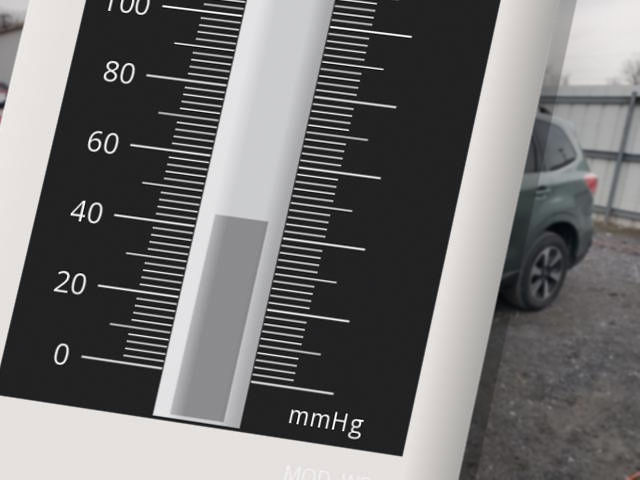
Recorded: {"value": 44, "unit": "mmHg"}
